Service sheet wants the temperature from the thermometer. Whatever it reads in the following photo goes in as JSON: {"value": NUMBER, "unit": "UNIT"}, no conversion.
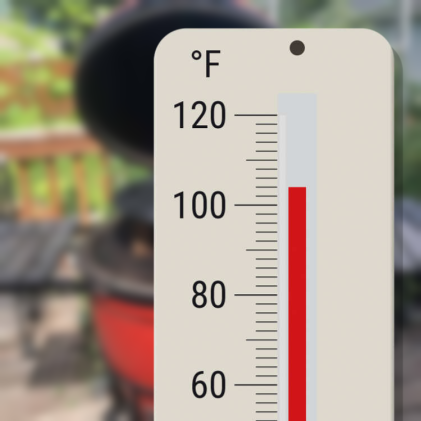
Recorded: {"value": 104, "unit": "°F"}
